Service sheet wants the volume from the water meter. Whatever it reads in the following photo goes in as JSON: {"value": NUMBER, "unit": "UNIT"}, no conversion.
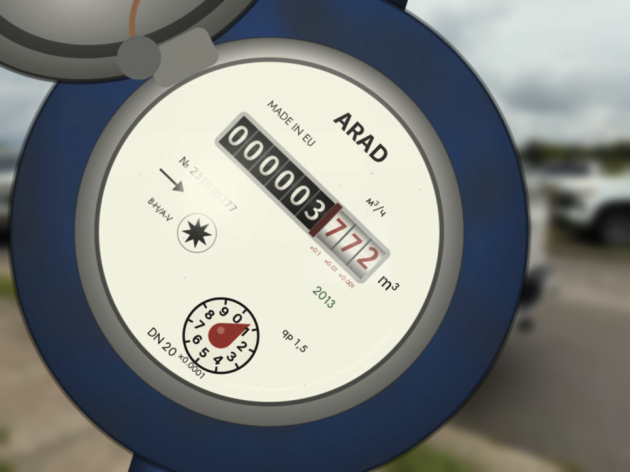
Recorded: {"value": 3.7720, "unit": "m³"}
